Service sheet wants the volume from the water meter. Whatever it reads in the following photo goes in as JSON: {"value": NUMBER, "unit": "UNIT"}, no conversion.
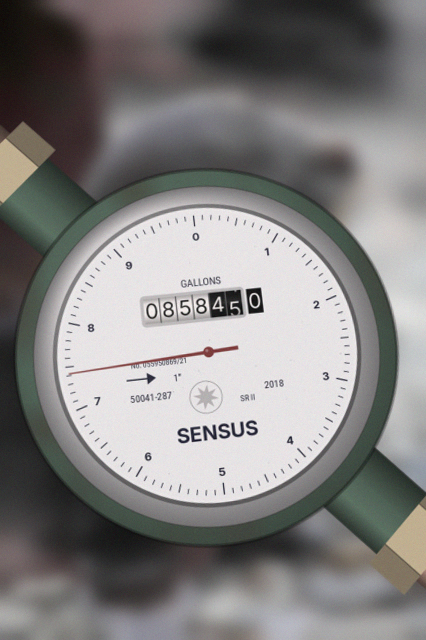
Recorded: {"value": 858447.4, "unit": "gal"}
